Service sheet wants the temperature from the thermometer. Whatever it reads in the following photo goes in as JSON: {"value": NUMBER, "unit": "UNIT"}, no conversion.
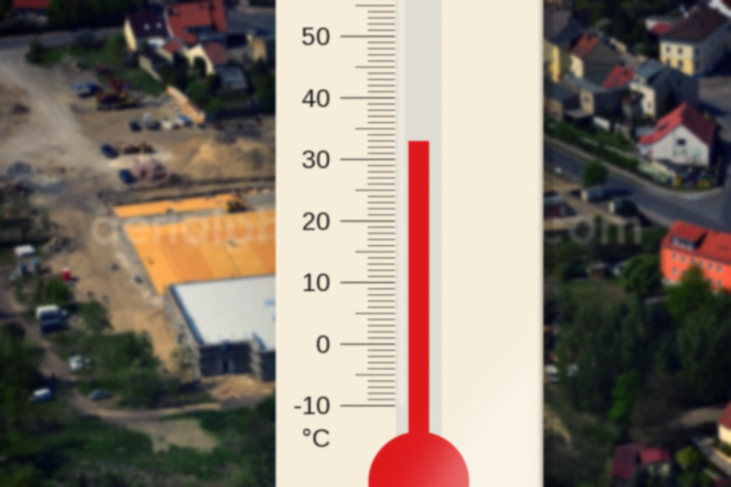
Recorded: {"value": 33, "unit": "°C"}
